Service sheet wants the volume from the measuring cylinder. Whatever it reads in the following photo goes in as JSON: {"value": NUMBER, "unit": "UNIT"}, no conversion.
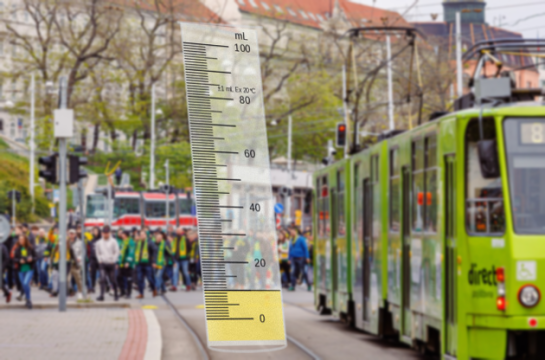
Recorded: {"value": 10, "unit": "mL"}
